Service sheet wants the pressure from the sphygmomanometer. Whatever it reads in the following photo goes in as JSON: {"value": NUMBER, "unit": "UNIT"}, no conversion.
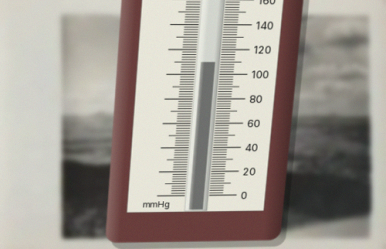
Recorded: {"value": 110, "unit": "mmHg"}
